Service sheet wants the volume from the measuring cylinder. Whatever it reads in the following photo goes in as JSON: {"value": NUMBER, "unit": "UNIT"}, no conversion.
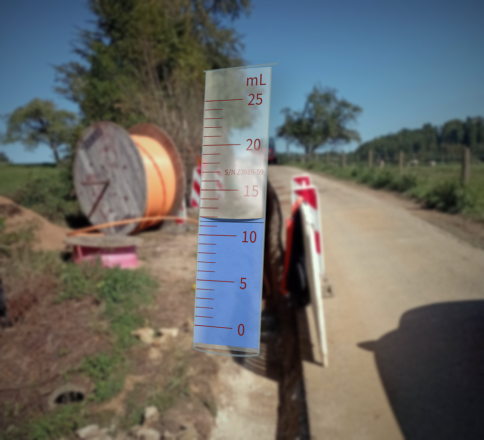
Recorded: {"value": 11.5, "unit": "mL"}
